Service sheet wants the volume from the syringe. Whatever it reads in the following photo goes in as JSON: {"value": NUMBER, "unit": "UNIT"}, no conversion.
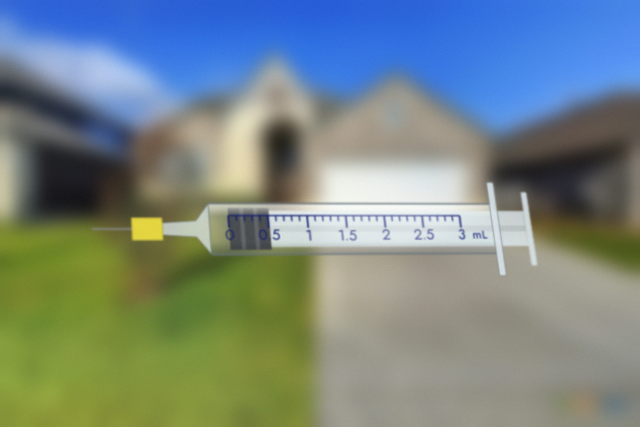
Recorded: {"value": 0, "unit": "mL"}
